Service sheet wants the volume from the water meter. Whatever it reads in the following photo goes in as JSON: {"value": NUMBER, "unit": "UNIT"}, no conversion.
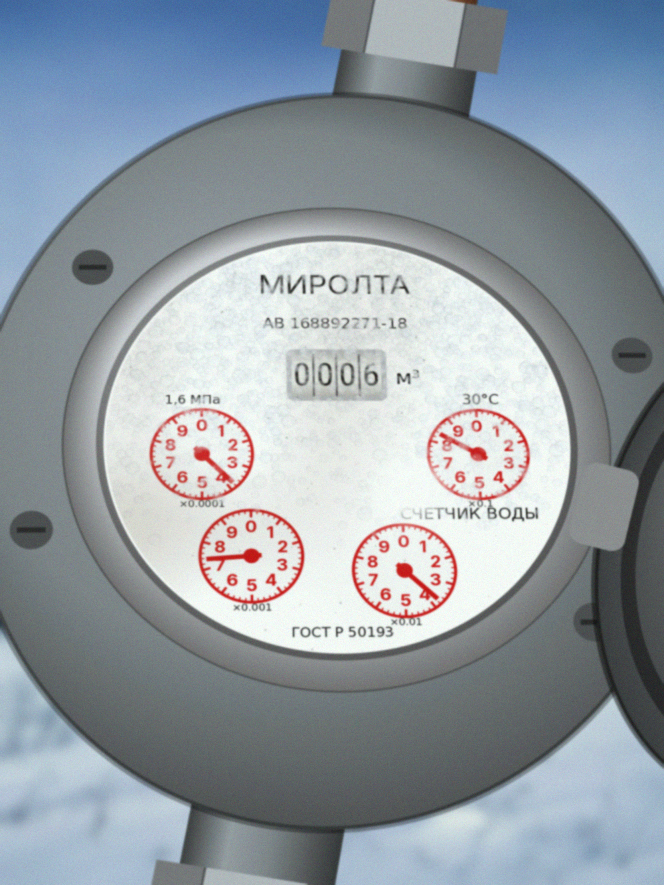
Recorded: {"value": 6.8373, "unit": "m³"}
